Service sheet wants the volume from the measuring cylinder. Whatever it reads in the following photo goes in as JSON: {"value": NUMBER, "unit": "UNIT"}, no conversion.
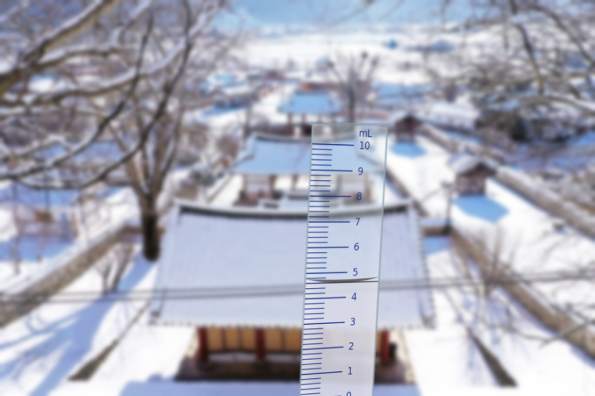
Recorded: {"value": 4.6, "unit": "mL"}
